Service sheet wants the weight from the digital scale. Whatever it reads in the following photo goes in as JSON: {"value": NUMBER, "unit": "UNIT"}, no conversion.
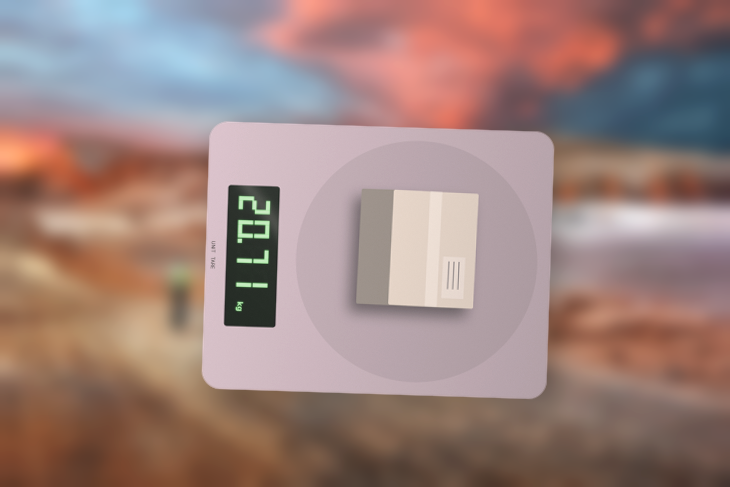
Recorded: {"value": 20.71, "unit": "kg"}
